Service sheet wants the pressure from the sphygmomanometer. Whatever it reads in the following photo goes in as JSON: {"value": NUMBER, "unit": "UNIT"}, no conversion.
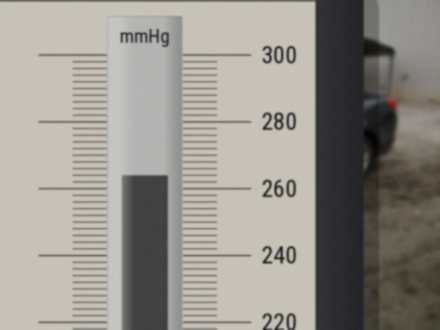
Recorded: {"value": 264, "unit": "mmHg"}
